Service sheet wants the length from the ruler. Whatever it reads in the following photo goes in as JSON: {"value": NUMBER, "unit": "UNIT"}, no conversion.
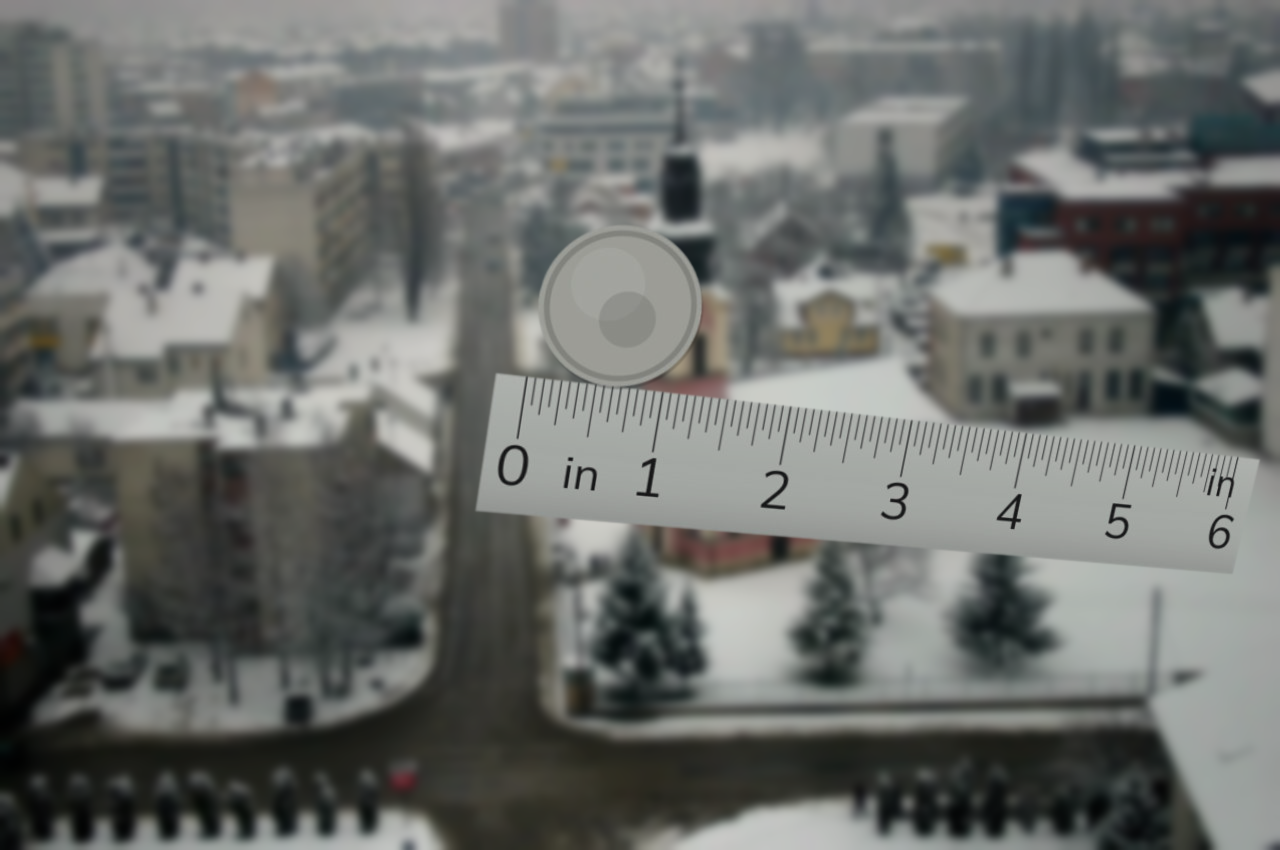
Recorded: {"value": 1.1875, "unit": "in"}
